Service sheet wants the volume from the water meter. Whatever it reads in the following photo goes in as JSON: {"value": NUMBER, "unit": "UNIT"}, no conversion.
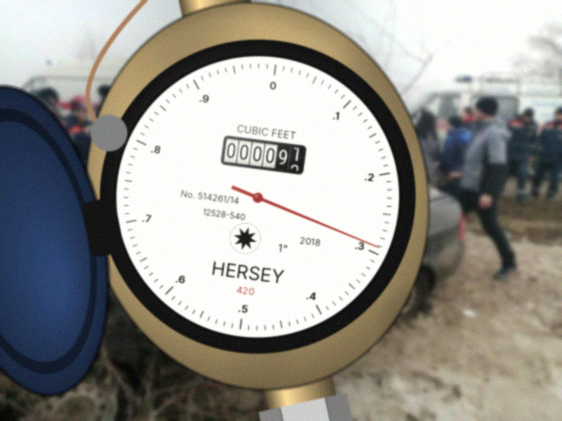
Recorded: {"value": 91.29, "unit": "ft³"}
